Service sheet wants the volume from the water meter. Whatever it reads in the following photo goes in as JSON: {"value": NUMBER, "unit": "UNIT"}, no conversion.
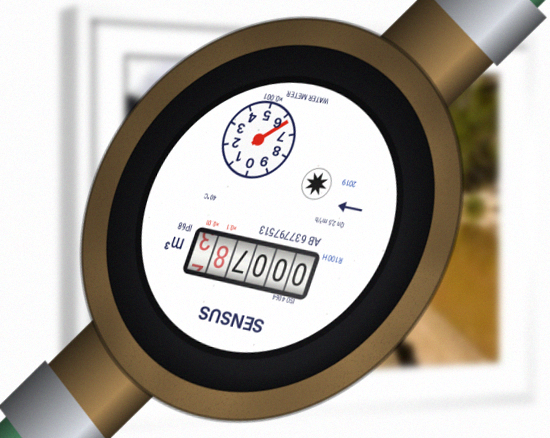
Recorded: {"value": 7.826, "unit": "m³"}
